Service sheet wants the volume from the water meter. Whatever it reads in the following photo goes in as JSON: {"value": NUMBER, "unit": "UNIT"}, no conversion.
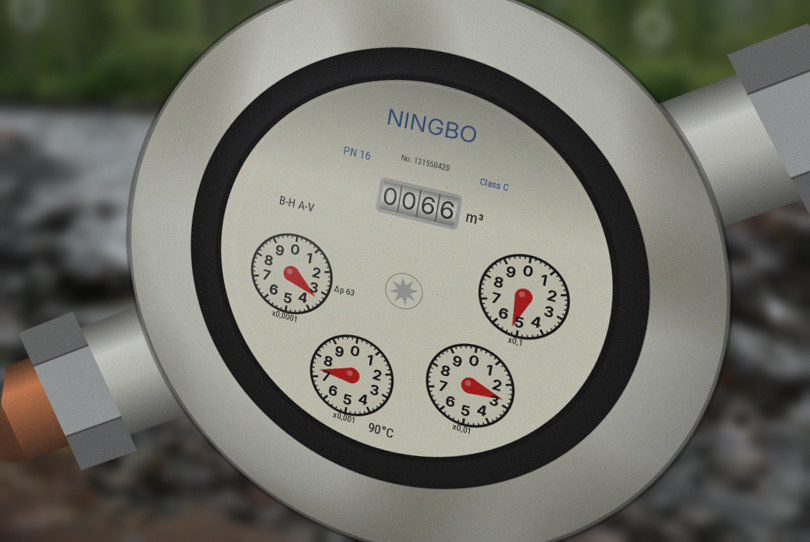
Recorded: {"value": 66.5273, "unit": "m³"}
